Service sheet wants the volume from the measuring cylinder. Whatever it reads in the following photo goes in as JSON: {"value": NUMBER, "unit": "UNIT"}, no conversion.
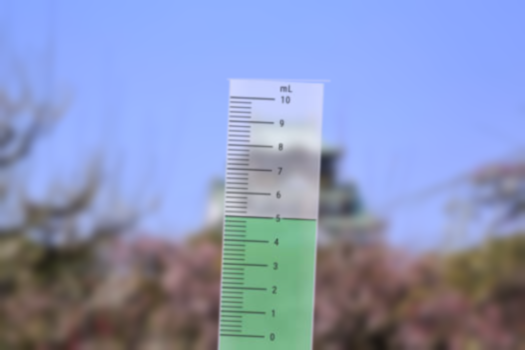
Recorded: {"value": 5, "unit": "mL"}
